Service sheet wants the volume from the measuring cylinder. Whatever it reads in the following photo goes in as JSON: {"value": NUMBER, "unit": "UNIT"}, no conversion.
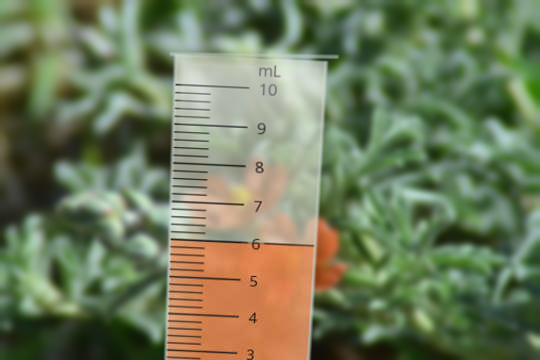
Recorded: {"value": 6, "unit": "mL"}
